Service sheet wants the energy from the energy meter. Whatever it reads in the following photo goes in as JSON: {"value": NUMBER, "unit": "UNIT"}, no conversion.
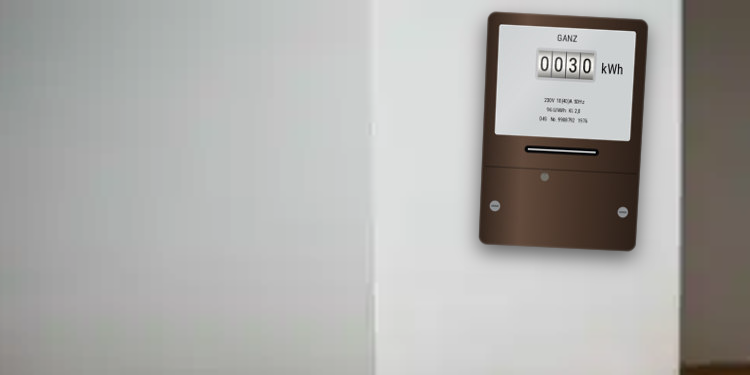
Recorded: {"value": 30, "unit": "kWh"}
